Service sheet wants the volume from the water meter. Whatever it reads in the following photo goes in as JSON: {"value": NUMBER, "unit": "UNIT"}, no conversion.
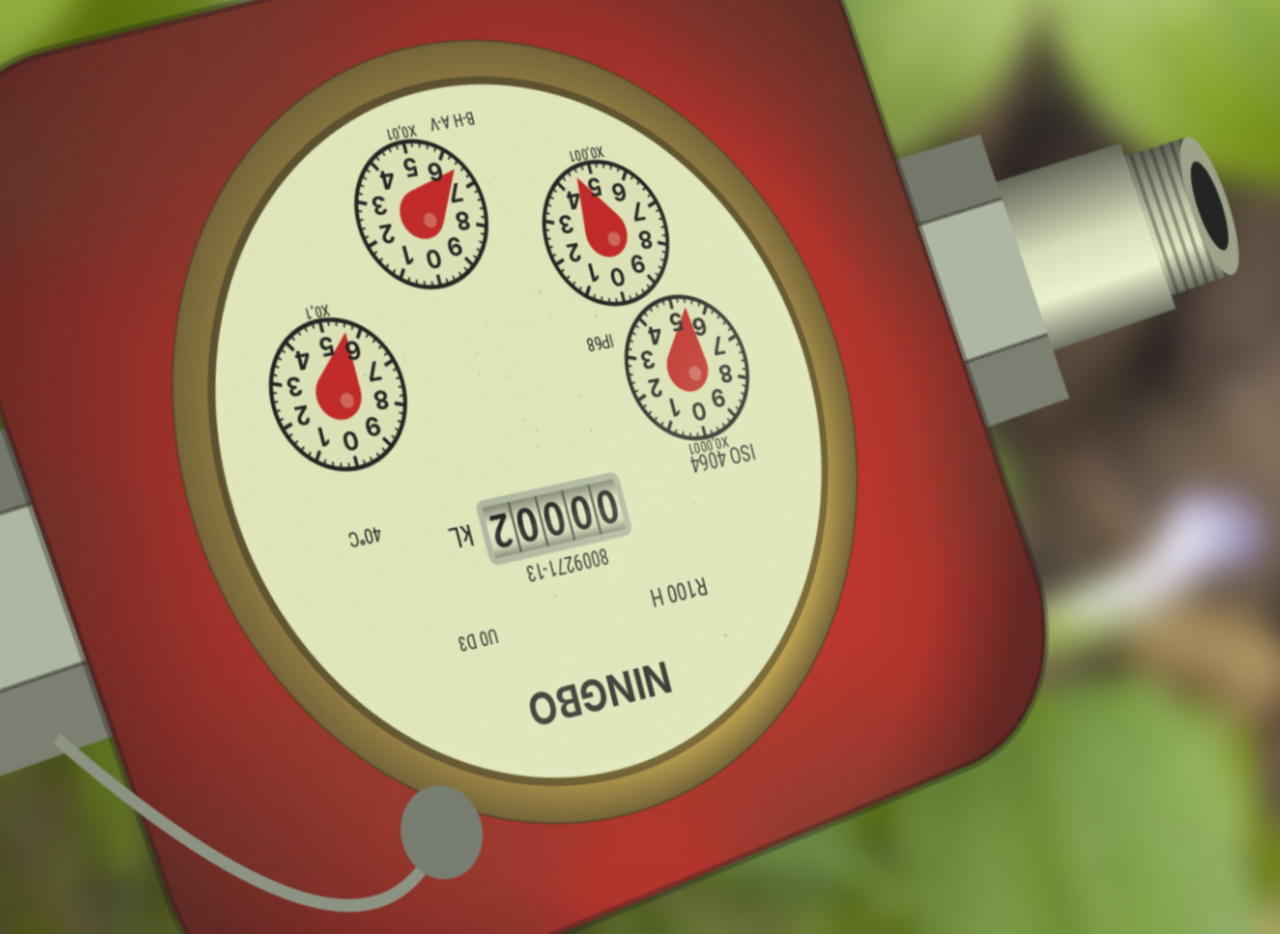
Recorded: {"value": 2.5645, "unit": "kL"}
